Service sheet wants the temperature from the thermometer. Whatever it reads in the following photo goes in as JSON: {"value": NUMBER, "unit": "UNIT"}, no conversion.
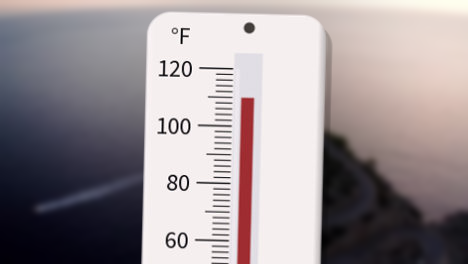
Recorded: {"value": 110, "unit": "°F"}
